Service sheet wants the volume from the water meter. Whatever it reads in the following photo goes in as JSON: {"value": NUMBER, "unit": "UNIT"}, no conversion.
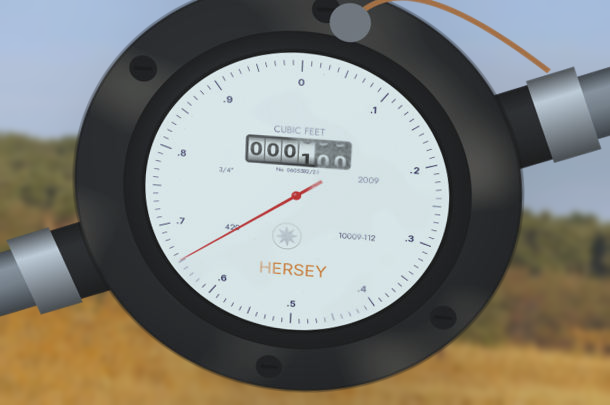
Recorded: {"value": 99.65, "unit": "ft³"}
